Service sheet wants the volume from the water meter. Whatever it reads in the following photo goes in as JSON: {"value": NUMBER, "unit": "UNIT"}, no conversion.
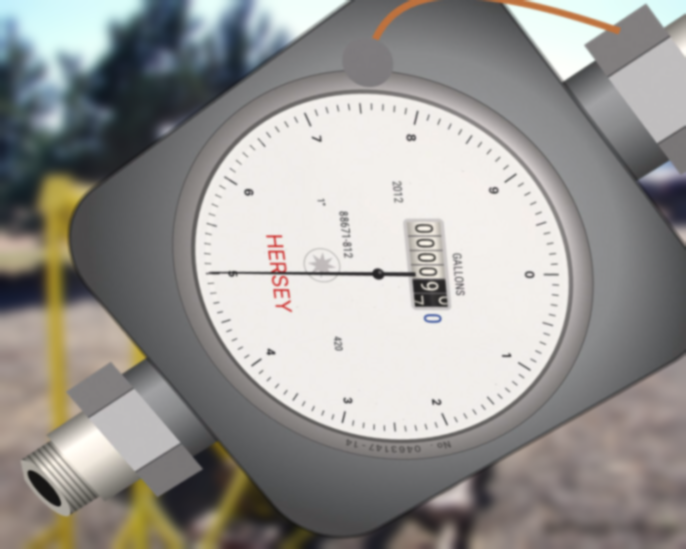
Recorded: {"value": 965.0, "unit": "gal"}
